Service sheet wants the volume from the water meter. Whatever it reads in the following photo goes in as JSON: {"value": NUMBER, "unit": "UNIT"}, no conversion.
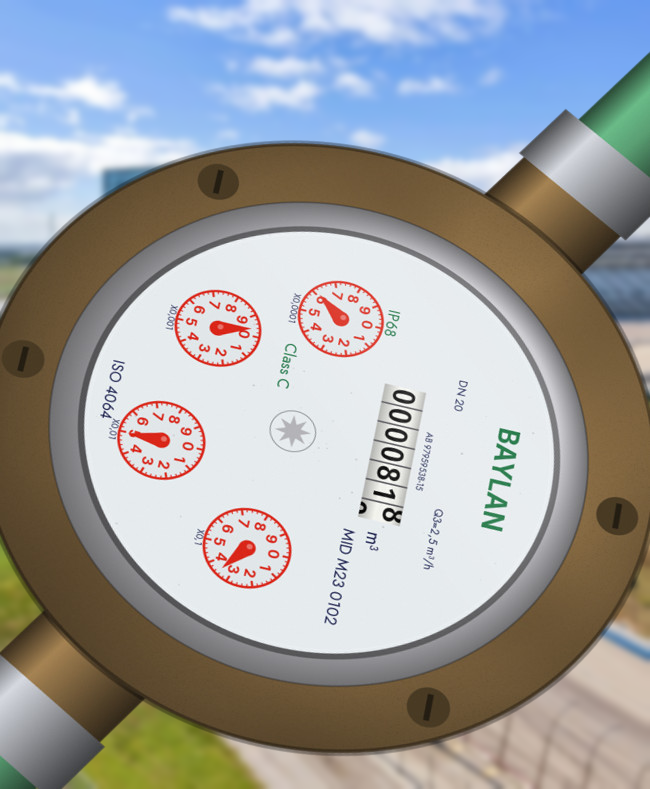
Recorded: {"value": 818.3496, "unit": "m³"}
